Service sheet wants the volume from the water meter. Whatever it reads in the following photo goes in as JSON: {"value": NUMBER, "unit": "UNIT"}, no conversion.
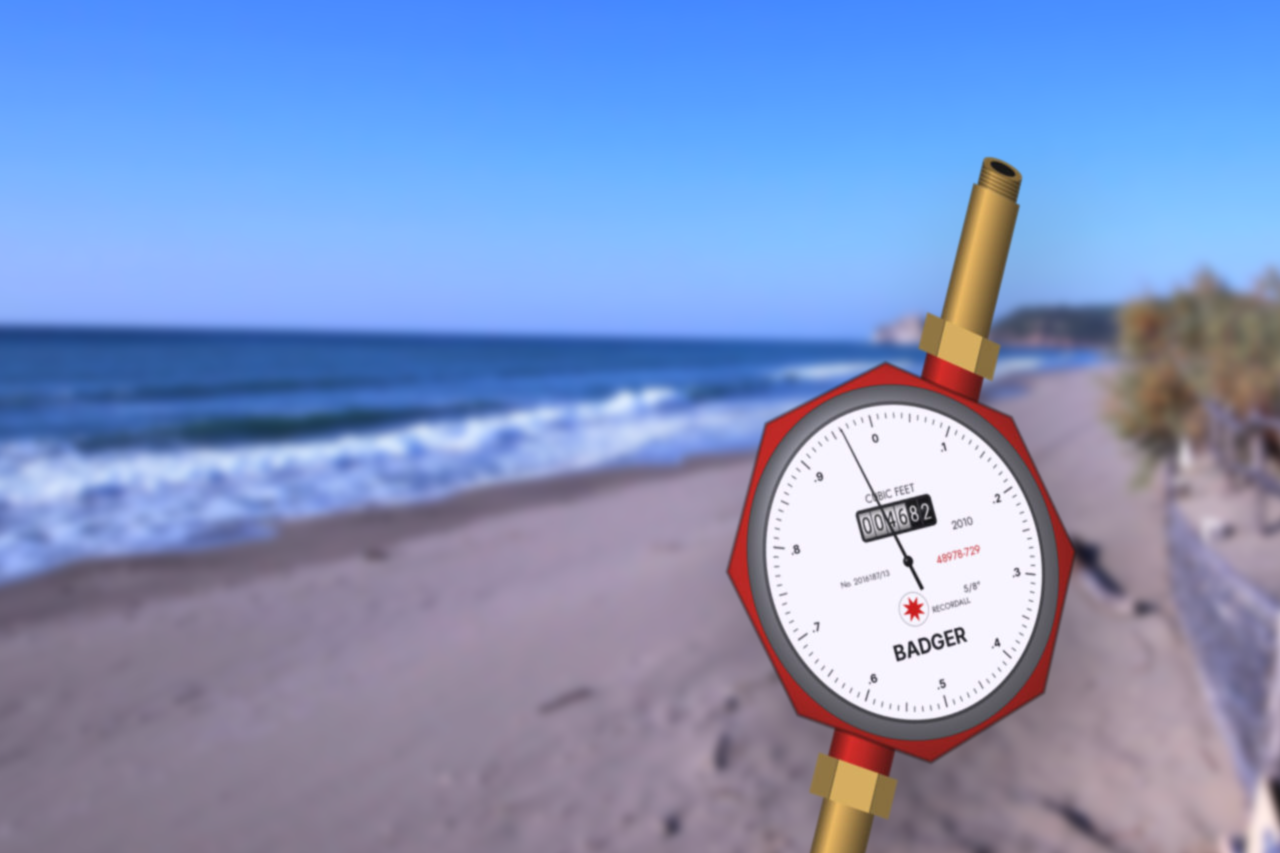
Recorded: {"value": 4681.96, "unit": "ft³"}
